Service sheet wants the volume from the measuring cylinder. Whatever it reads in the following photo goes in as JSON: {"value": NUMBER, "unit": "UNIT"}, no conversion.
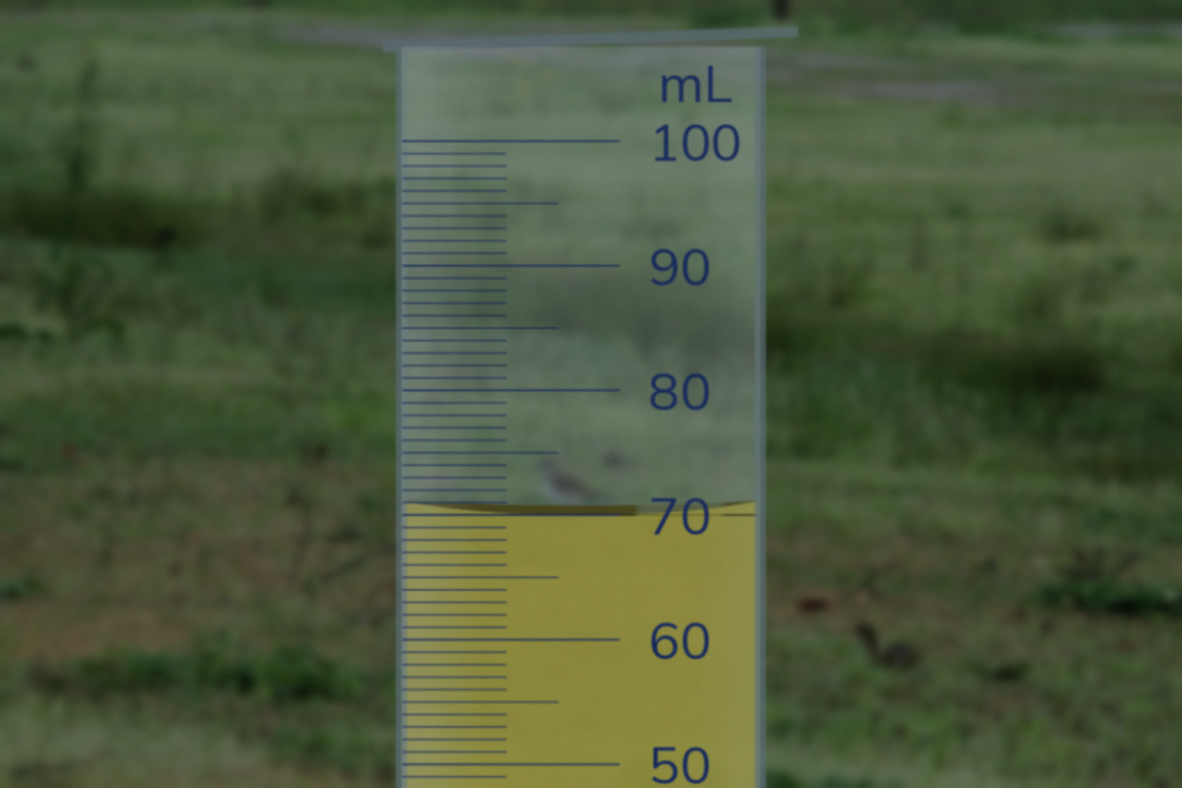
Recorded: {"value": 70, "unit": "mL"}
